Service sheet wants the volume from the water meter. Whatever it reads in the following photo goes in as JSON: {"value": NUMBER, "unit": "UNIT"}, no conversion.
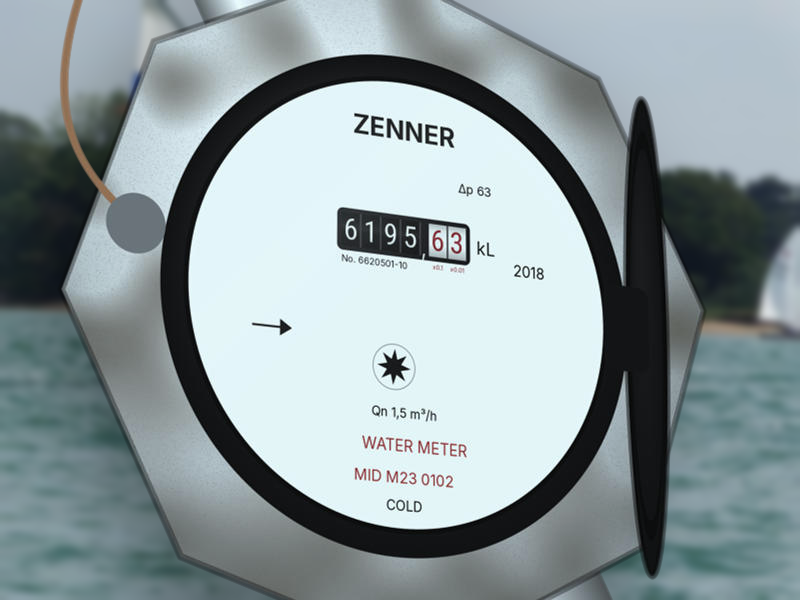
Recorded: {"value": 6195.63, "unit": "kL"}
